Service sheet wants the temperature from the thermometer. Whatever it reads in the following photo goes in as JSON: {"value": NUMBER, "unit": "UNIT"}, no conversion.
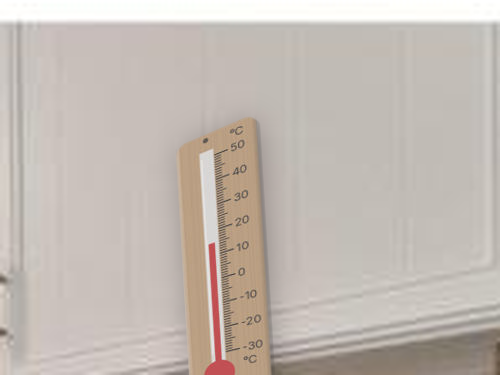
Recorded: {"value": 15, "unit": "°C"}
